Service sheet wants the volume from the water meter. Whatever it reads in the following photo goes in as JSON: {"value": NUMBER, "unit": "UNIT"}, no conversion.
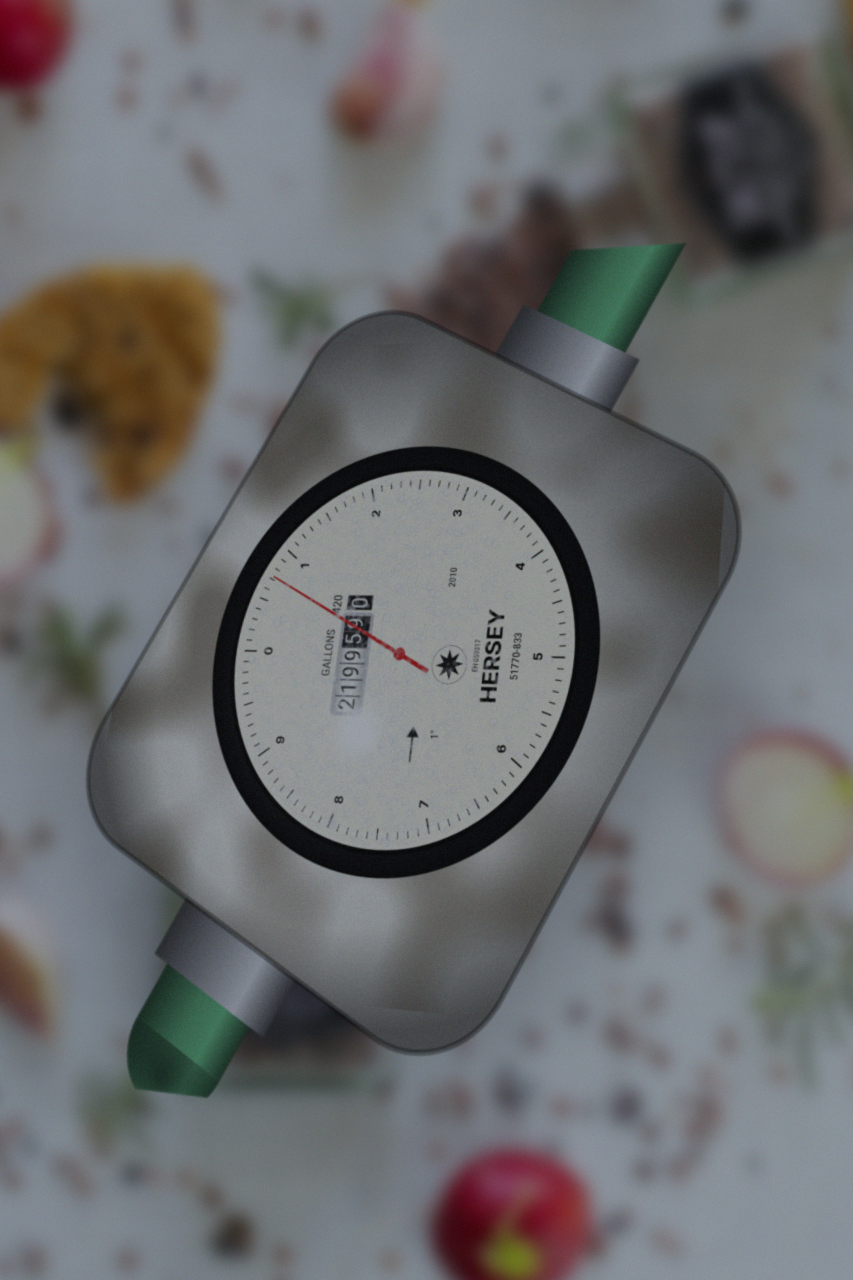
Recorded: {"value": 2199590.7, "unit": "gal"}
